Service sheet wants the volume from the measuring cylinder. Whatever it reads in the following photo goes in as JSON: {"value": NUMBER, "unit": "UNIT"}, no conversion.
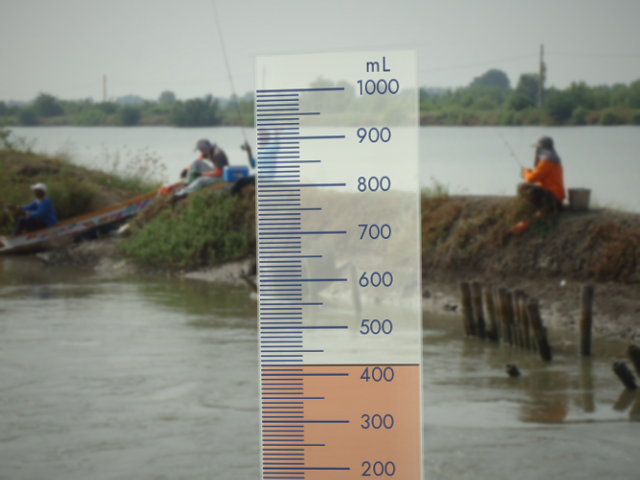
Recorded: {"value": 420, "unit": "mL"}
